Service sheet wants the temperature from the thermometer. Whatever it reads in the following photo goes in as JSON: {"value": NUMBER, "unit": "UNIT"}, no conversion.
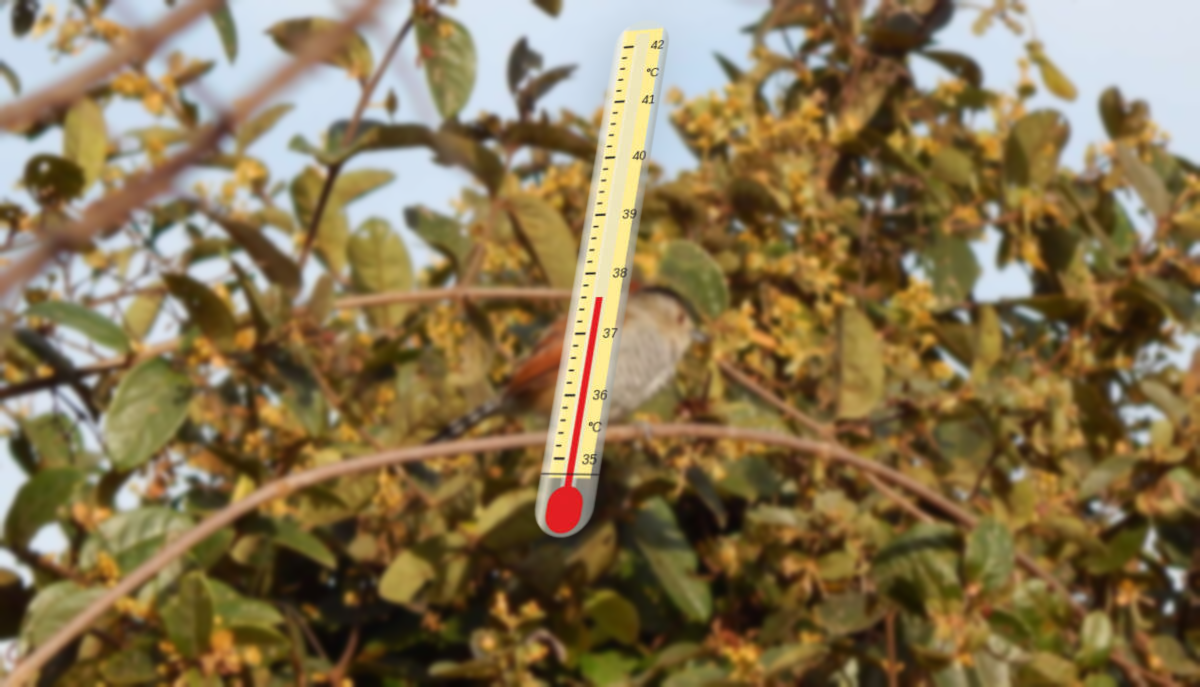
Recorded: {"value": 37.6, "unit": "°C"}
